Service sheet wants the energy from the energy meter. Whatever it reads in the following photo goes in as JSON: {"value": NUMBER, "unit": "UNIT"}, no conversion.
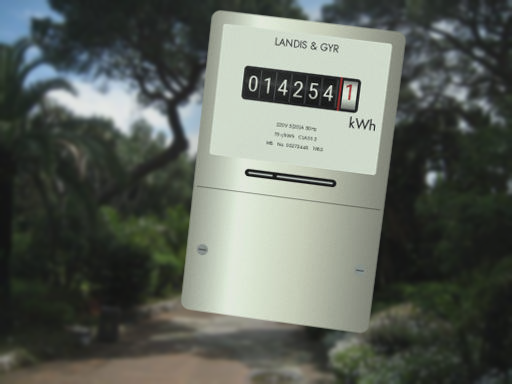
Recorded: {"value": 14254.1, "unit": "kWh"}
